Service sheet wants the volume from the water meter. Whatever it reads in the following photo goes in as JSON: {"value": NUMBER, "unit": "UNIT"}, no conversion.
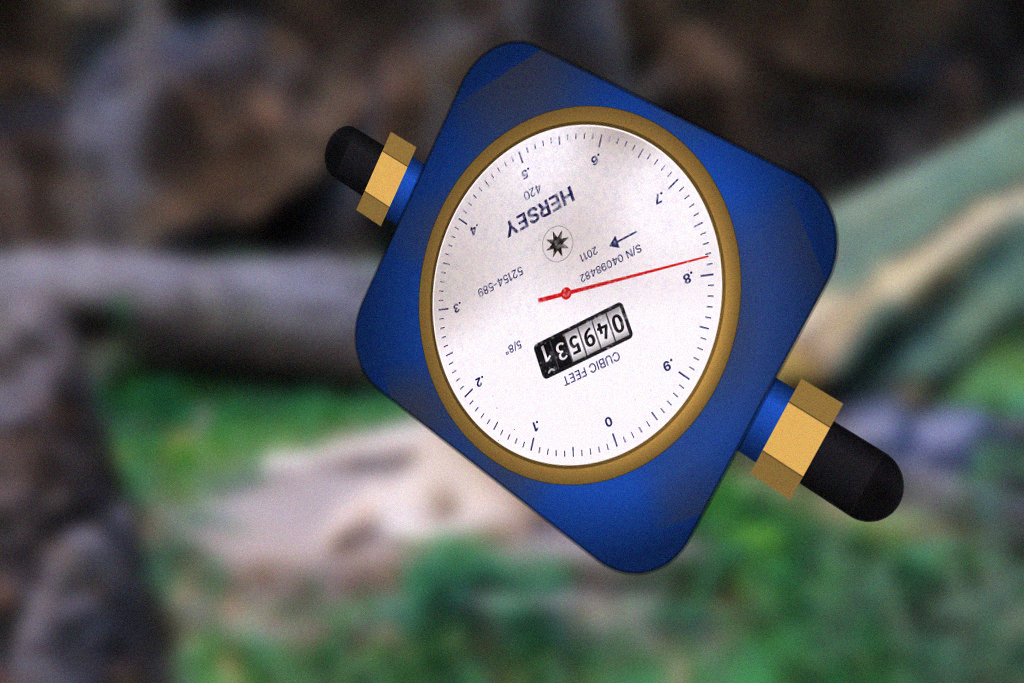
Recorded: {"value": 49530.78, "unit": "ft³"}
